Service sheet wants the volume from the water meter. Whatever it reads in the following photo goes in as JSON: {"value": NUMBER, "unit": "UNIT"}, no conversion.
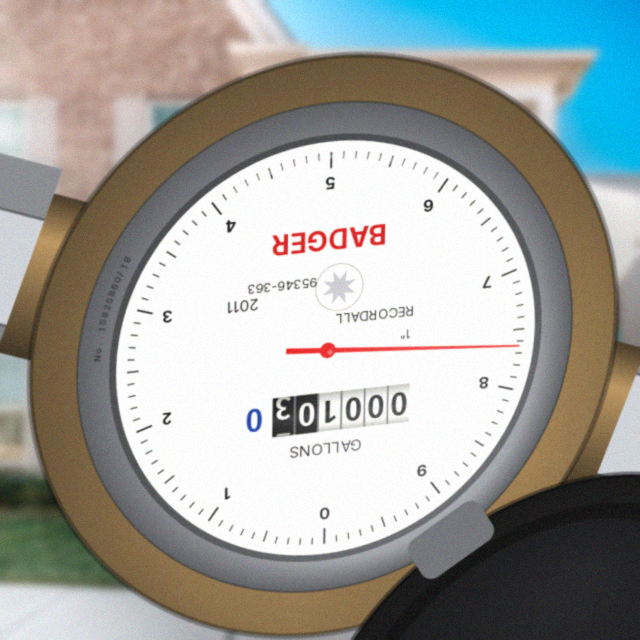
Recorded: {"value": 1027.6, "unit": "gal"}
